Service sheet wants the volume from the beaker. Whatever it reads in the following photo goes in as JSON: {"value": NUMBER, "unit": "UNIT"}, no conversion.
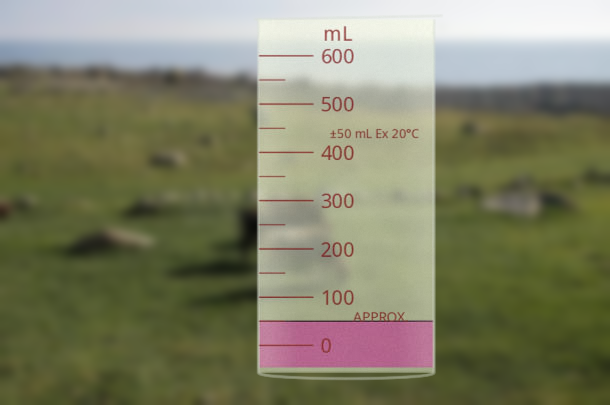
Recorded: {"value": 50, "unit": "mL"}
